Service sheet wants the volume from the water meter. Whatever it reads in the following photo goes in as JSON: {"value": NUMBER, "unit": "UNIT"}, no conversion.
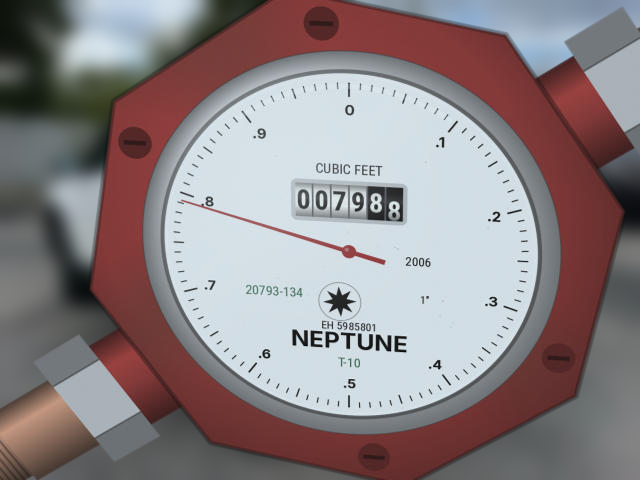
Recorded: {"value": 7987.79, "unit": "ft³"}
